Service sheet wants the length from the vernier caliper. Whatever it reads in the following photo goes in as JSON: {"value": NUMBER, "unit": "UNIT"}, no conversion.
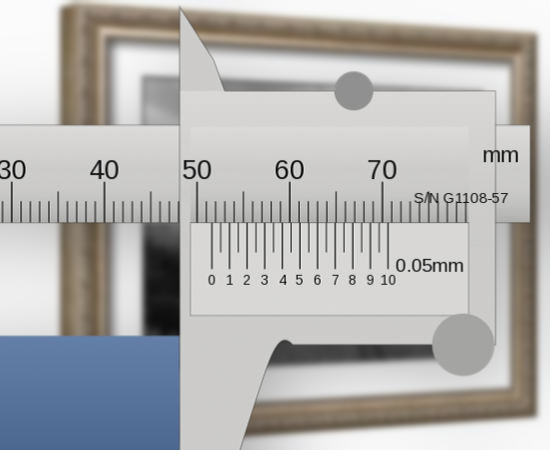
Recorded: {"value": 51.6, "unit": "mm"}
